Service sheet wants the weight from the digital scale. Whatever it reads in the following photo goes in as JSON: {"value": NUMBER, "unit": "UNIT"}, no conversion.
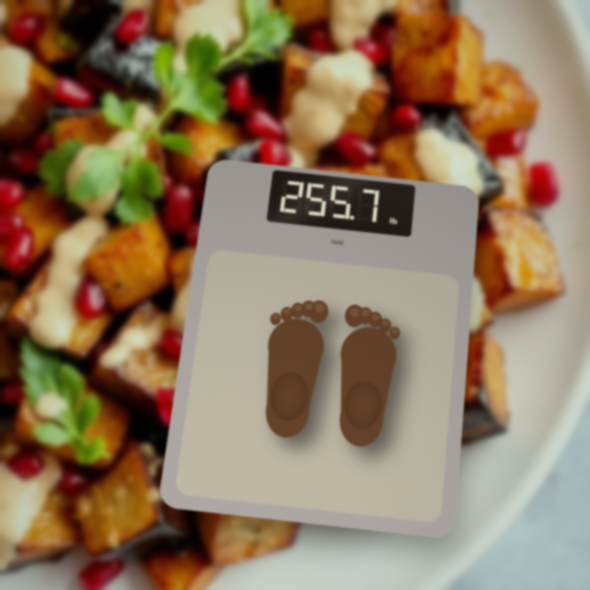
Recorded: {"value": 255.7, "unit": "lb"}
